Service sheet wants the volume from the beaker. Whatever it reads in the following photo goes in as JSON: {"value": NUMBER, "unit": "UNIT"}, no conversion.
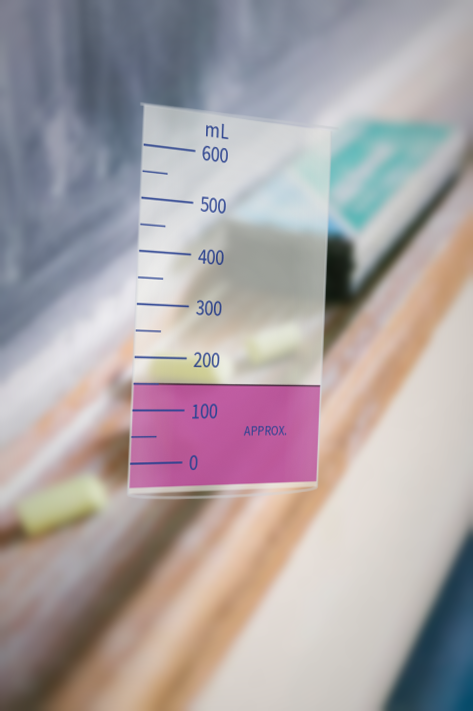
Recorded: {"value": 150, "unit": "mL"}
